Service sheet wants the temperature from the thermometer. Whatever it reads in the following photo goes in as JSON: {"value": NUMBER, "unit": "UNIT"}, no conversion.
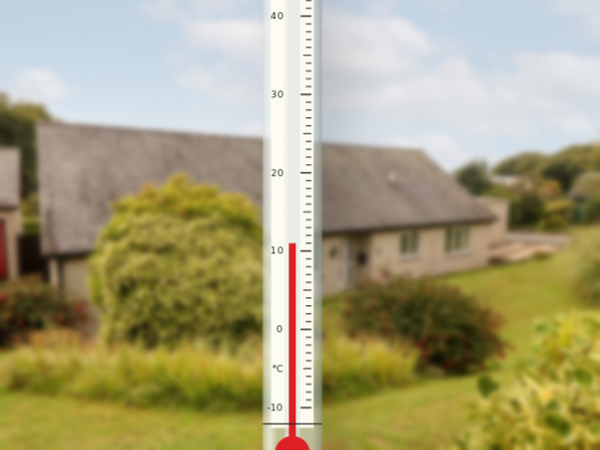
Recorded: {"value": 11, "unit": "°C"}
